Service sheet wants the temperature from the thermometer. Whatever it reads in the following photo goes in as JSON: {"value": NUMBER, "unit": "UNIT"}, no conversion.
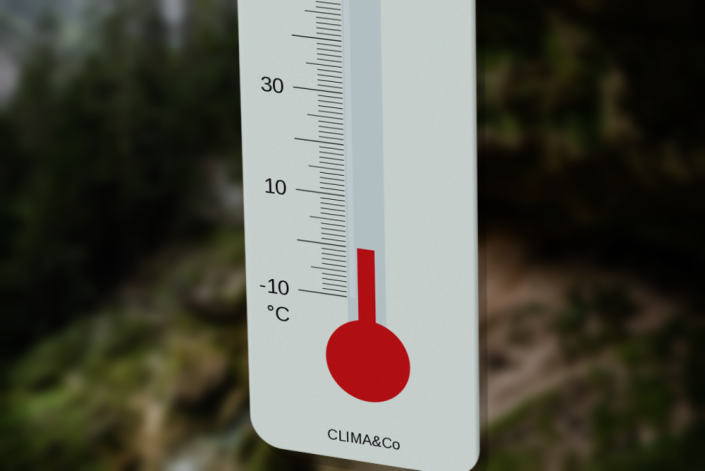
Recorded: {"value": 0, "unit": "°C"}
